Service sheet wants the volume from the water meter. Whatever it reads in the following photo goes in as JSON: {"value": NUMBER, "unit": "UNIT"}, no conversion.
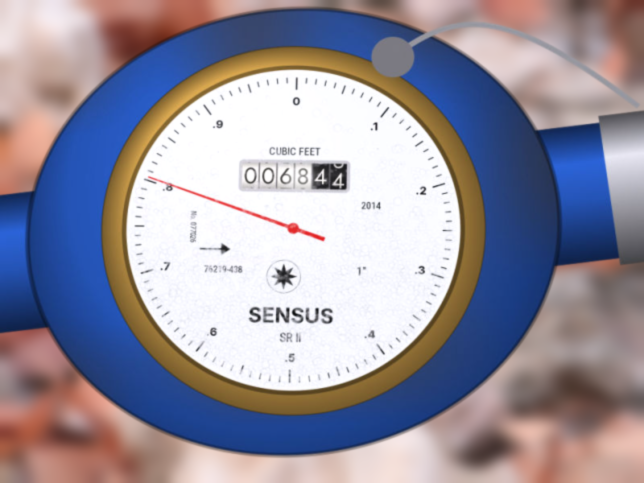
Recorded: {"value": 6843.80, "unit": "ft³"}
